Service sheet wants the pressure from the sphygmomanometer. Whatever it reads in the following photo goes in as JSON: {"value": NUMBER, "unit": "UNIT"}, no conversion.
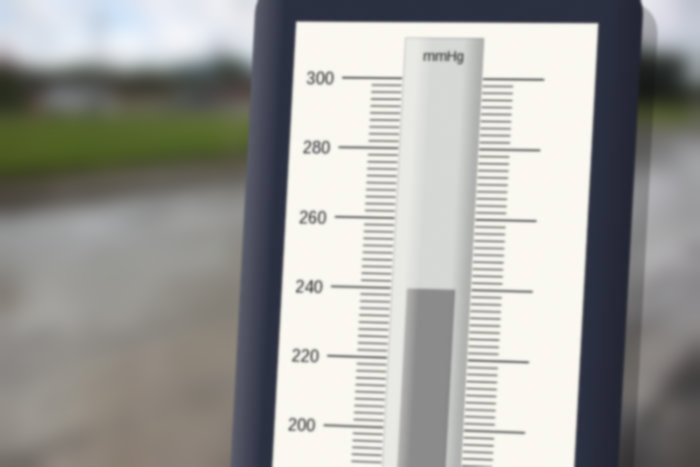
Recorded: {"value": 240, "unit": "mmHg"}
